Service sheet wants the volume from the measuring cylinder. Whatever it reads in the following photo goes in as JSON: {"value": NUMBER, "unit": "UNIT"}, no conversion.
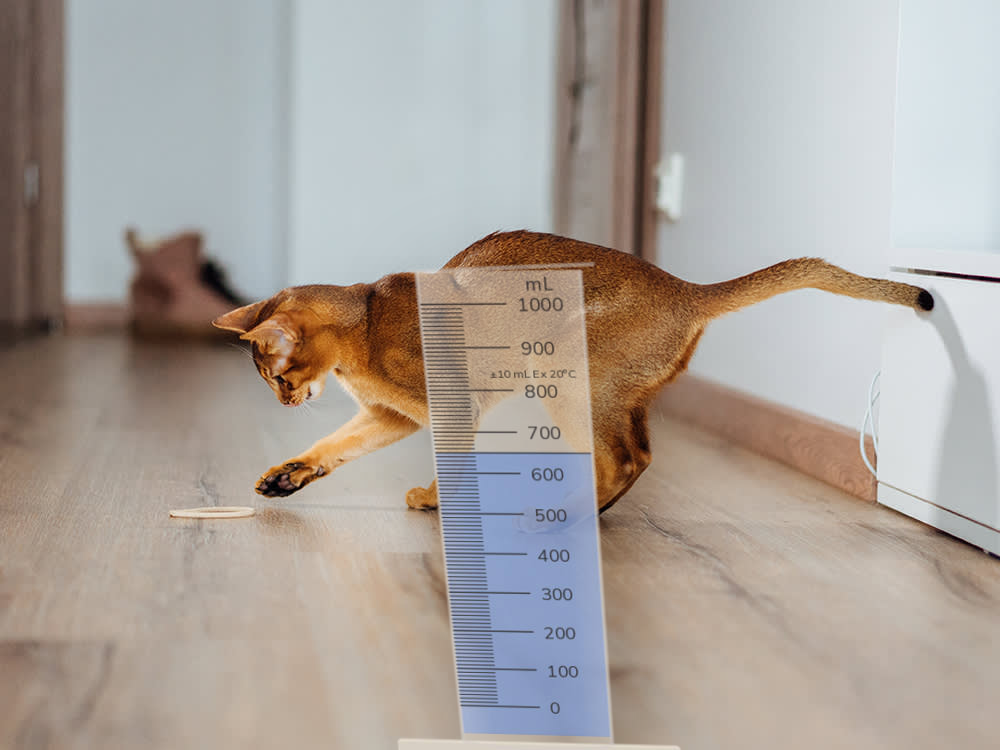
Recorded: {"value": 650, "unit": "mL"}
